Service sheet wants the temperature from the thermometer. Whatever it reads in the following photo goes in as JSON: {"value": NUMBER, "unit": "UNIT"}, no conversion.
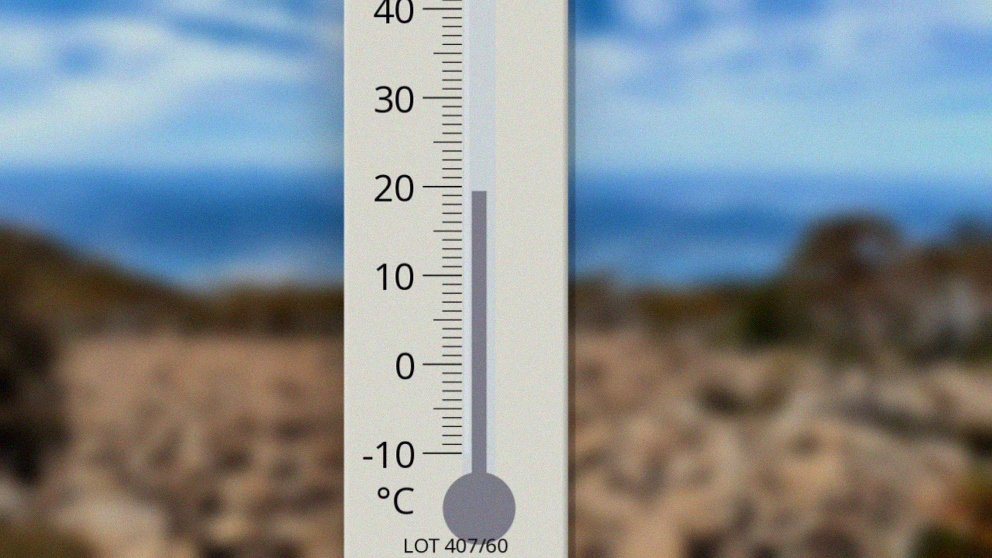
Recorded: {"value": 19.5, "unit": "°C"}
